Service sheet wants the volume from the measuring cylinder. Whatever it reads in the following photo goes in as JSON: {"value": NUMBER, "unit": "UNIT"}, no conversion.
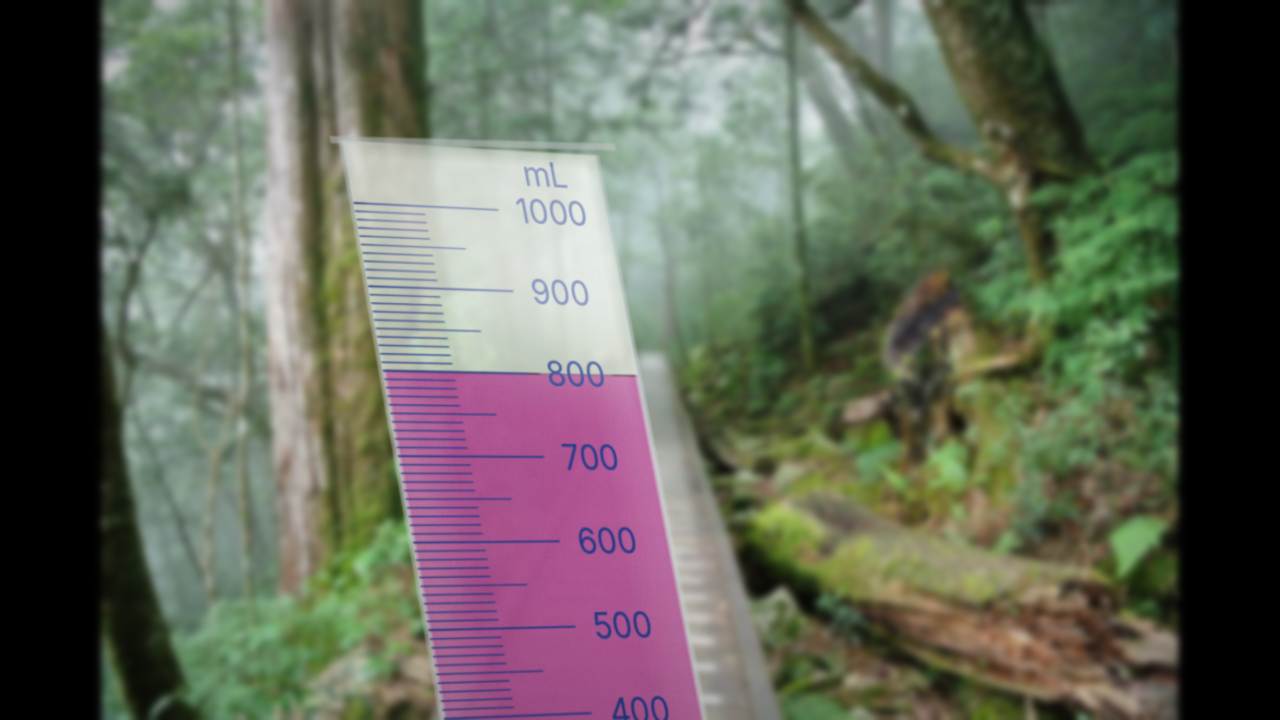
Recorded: {"value": 800, "unit": "mL"}
